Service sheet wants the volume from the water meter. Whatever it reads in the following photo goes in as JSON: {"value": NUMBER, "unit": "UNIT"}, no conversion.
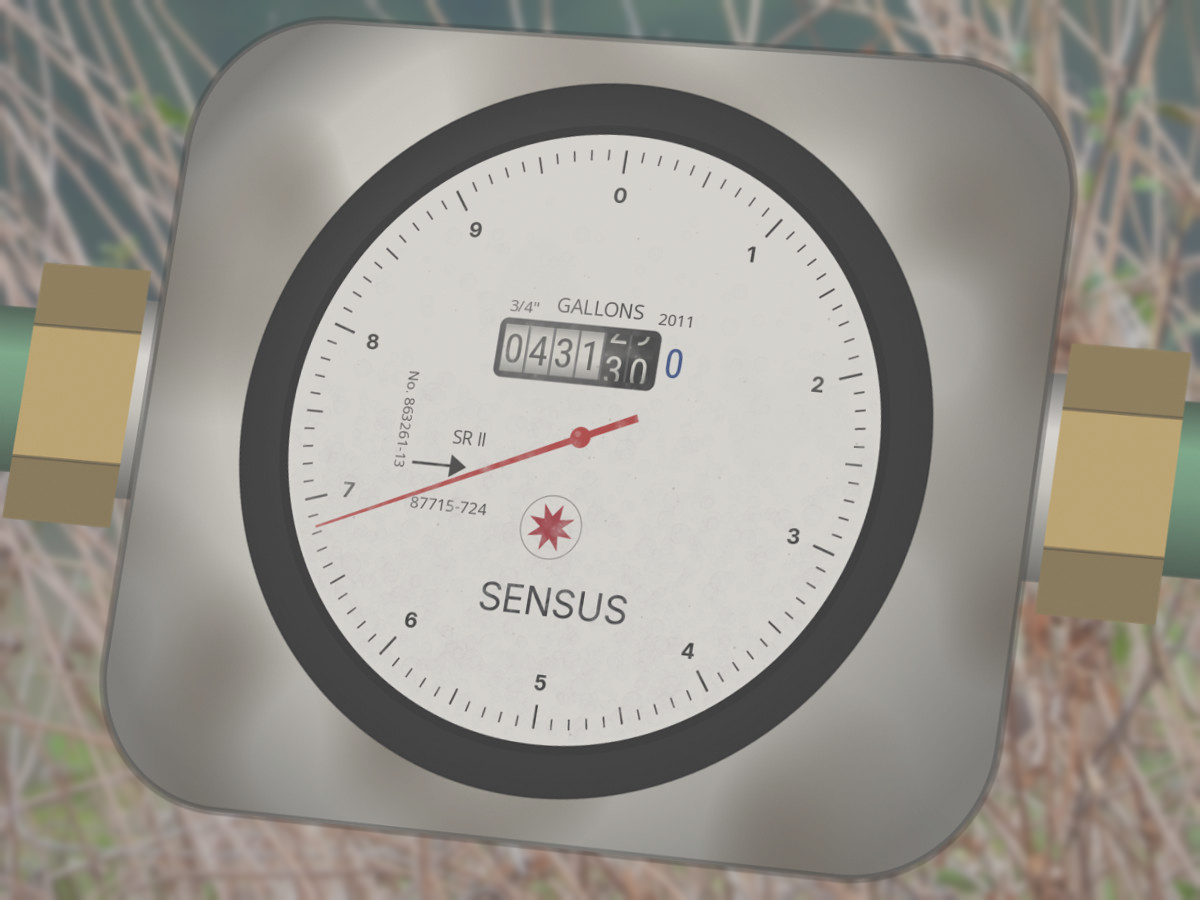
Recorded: {"value": 431296.8, "unit": "gal"}
